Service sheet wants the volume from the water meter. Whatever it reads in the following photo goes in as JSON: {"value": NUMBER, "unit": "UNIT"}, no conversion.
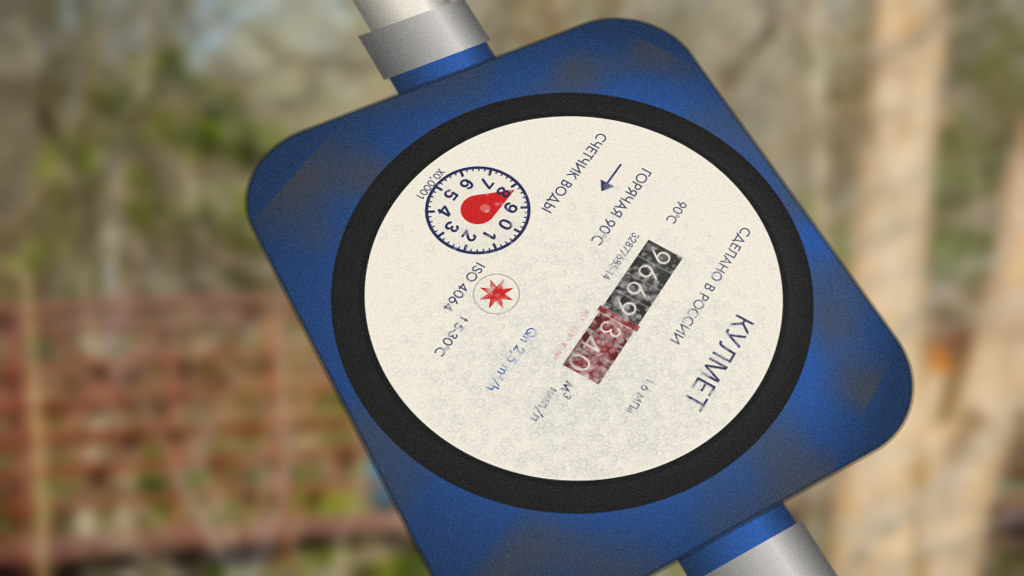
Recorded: {"value": 9669.3398, "unit": "m³"}
